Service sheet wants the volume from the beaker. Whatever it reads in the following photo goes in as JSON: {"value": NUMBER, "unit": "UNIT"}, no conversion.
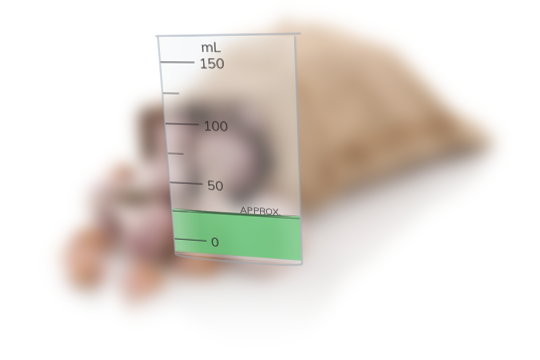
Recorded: {"value": 25, "unit": "mL"}
